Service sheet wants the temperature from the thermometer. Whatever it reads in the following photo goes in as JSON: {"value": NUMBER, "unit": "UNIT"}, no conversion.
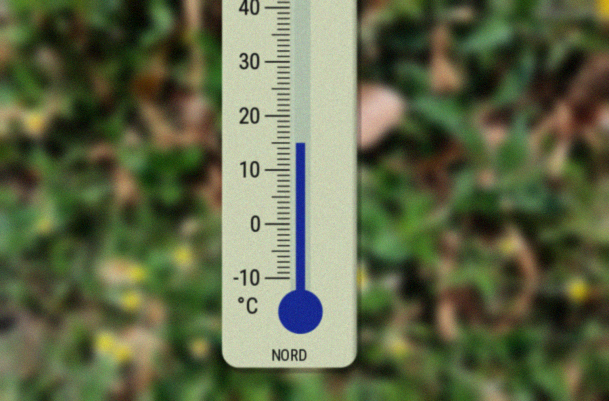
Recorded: {"value": 15, "unit": "°C"}
